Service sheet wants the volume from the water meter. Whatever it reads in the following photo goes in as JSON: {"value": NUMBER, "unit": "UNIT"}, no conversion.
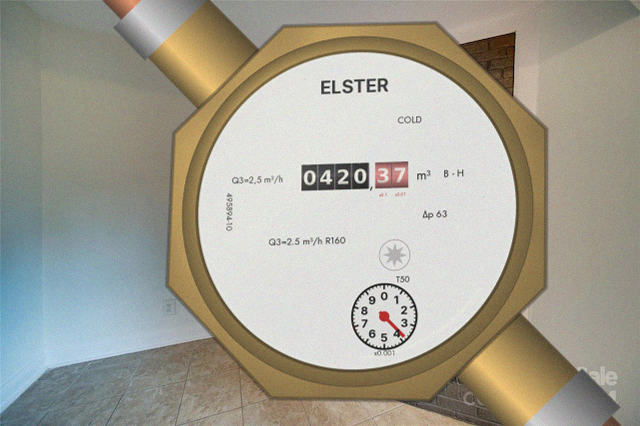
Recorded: {"value": 420.373, "unit": "m³"}
